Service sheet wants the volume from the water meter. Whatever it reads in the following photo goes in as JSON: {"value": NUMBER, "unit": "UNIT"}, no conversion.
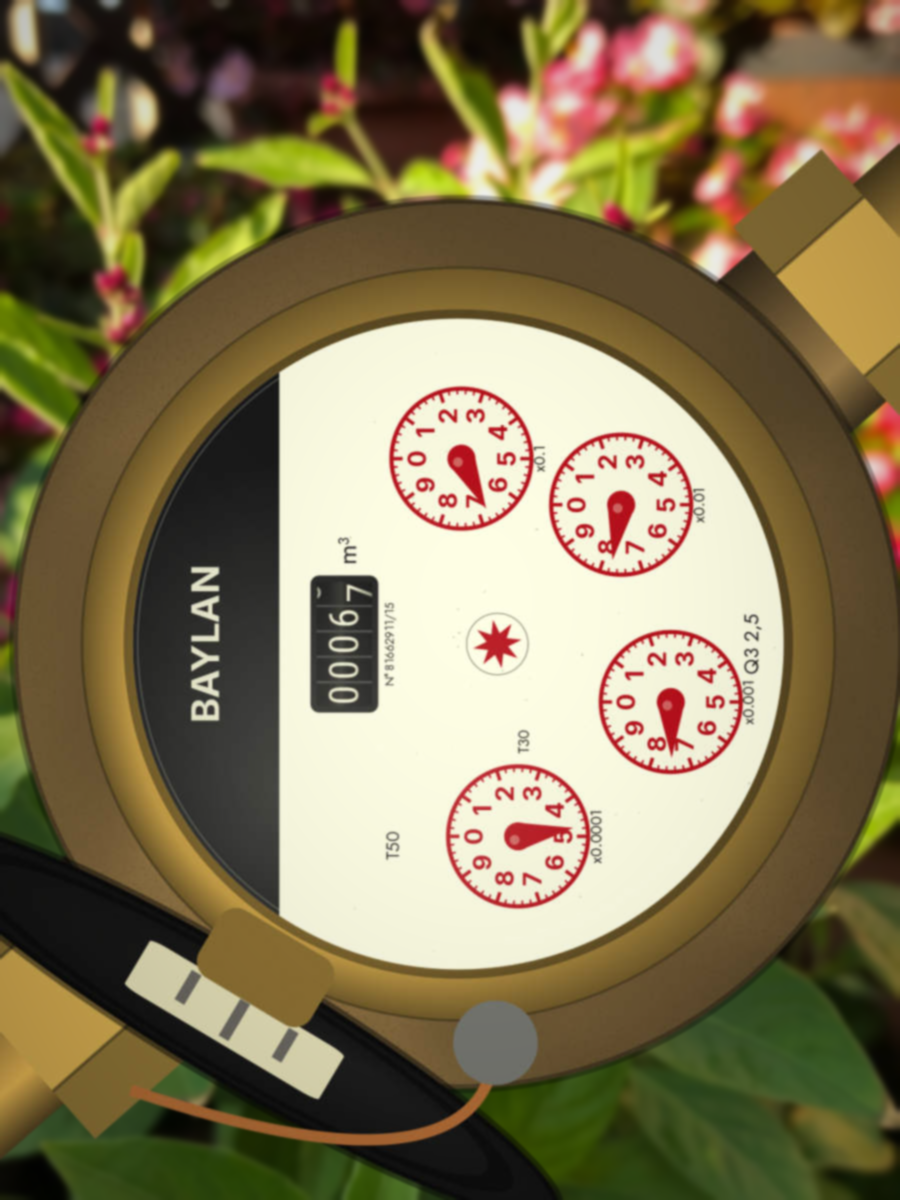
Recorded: {"value": 66.6774, "unit": "m³"}
